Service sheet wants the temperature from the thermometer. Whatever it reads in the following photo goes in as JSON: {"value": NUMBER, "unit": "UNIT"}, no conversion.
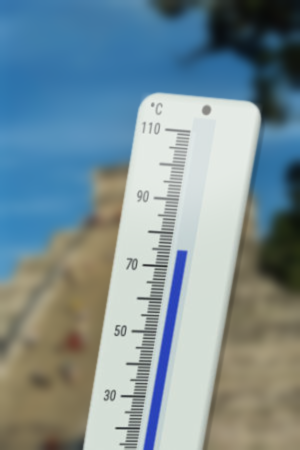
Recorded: {"value": 75, "unit": "°C"}
